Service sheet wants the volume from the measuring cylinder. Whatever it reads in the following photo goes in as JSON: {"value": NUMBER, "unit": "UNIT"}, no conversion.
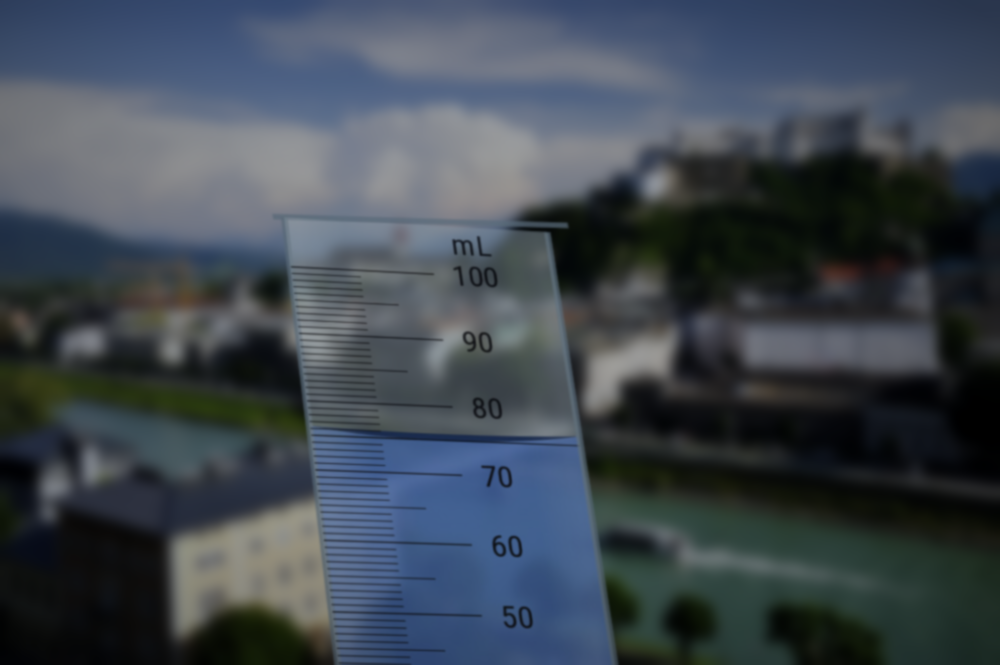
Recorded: {"value": 75, "unit": "mL"}
